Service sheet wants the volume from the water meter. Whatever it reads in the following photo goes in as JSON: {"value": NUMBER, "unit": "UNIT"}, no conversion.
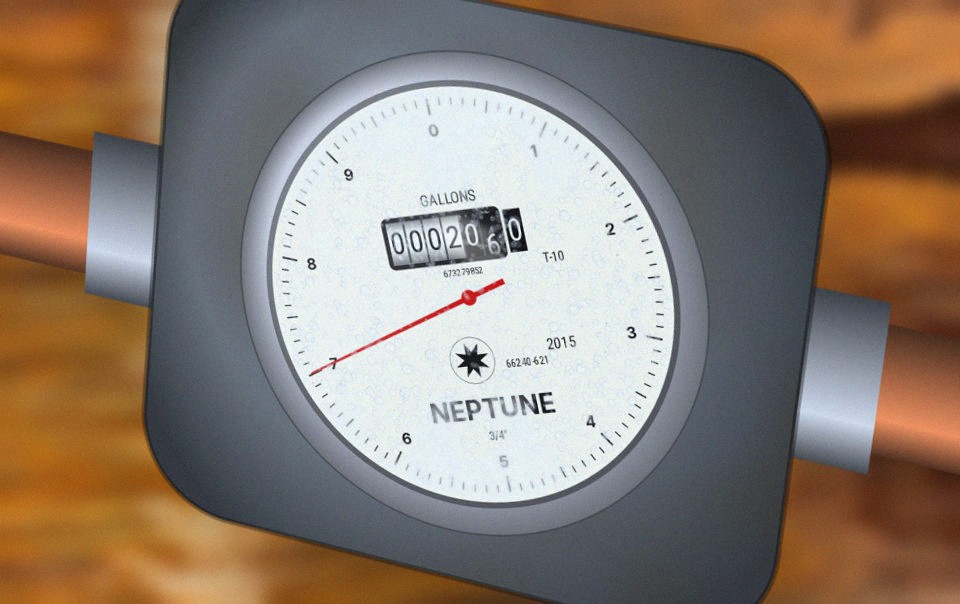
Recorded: {"value": 2057.0, "unit": "gal"}
